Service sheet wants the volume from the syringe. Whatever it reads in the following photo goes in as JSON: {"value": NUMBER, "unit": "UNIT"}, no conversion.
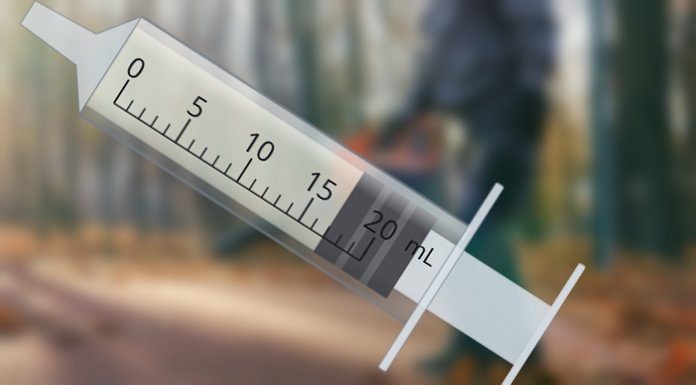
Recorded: {"value": 17, "unit": "mL"}
